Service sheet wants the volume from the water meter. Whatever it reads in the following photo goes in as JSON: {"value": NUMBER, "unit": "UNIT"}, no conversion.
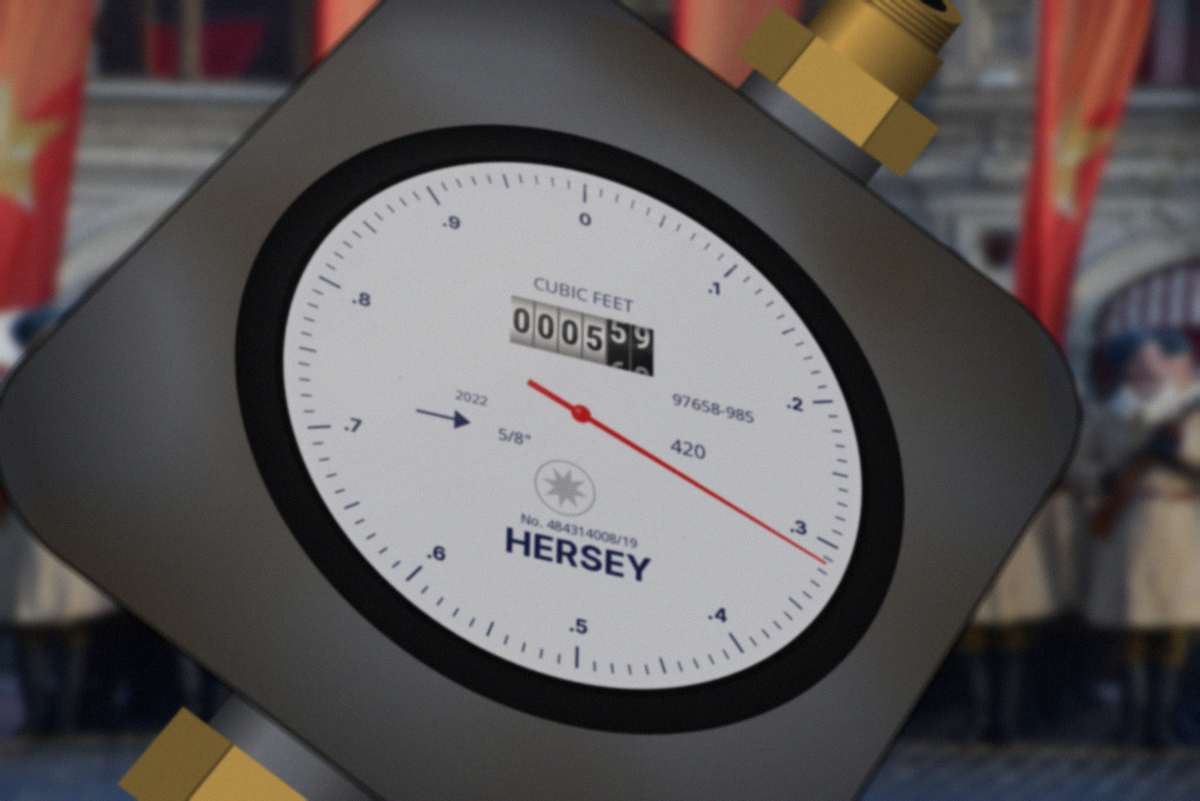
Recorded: {"value": 559.31, "unit": "ft³"}
